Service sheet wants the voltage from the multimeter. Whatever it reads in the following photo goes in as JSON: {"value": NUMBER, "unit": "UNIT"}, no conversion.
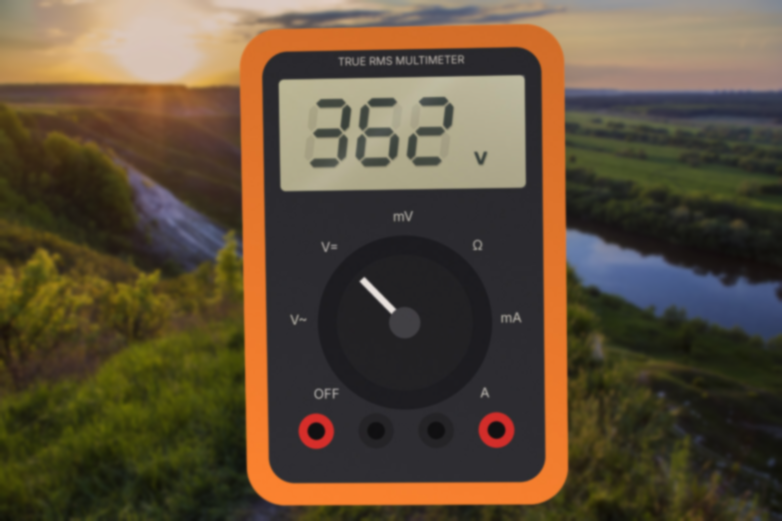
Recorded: {"value": 362, "unit": "V"}
